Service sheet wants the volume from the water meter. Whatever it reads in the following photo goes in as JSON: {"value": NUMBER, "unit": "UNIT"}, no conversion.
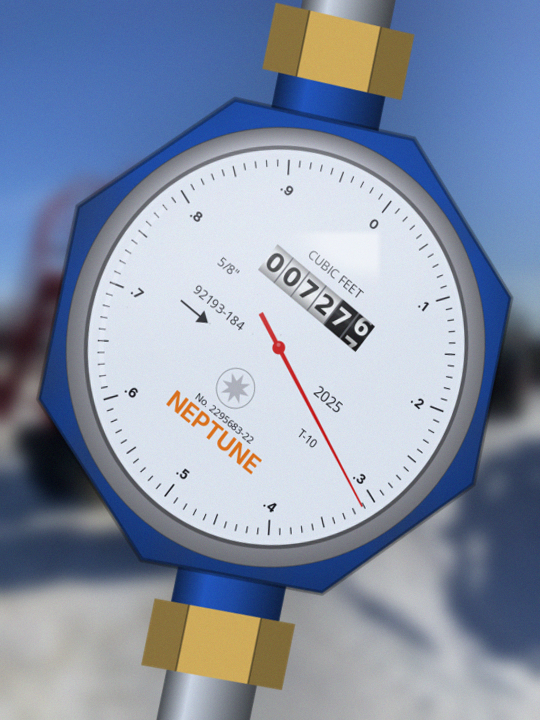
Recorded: {"value": 7276.31, "unit": "ft³"}
